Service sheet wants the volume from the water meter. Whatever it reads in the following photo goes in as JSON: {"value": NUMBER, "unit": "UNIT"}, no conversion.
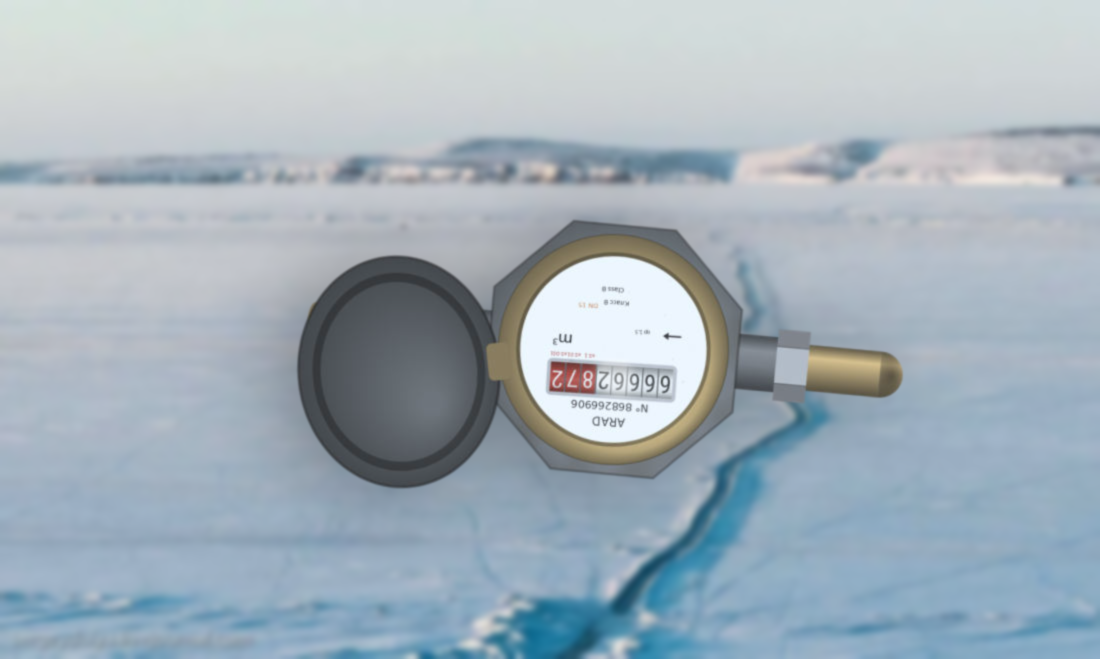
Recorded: {"value": 66662.872, "unit": "m³"}
